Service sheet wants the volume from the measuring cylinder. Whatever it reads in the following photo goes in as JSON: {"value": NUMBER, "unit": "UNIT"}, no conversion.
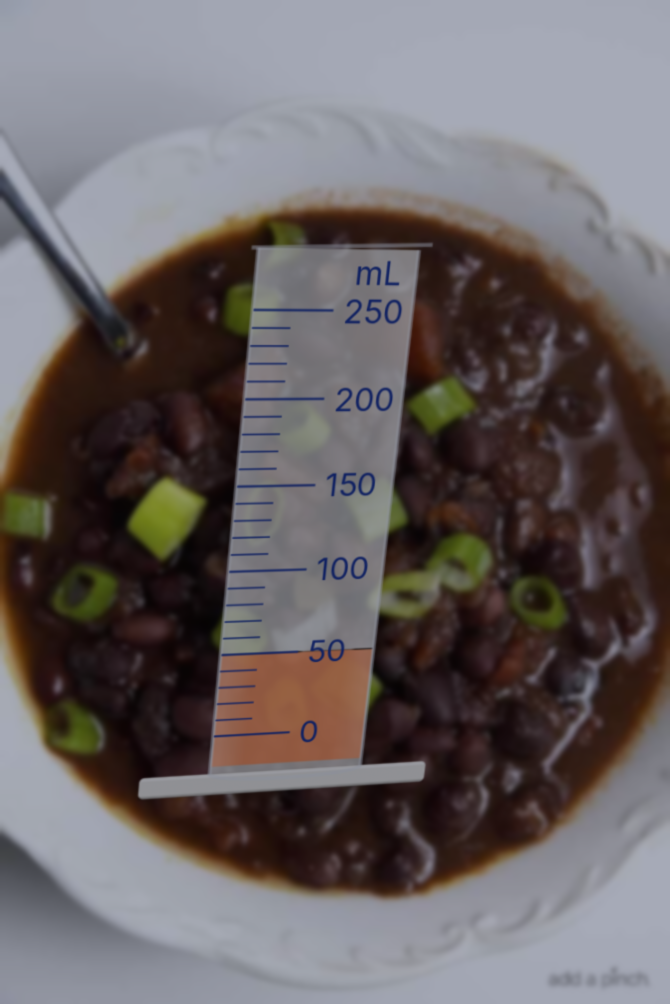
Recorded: {"value": 50, "unit": "mL"}
